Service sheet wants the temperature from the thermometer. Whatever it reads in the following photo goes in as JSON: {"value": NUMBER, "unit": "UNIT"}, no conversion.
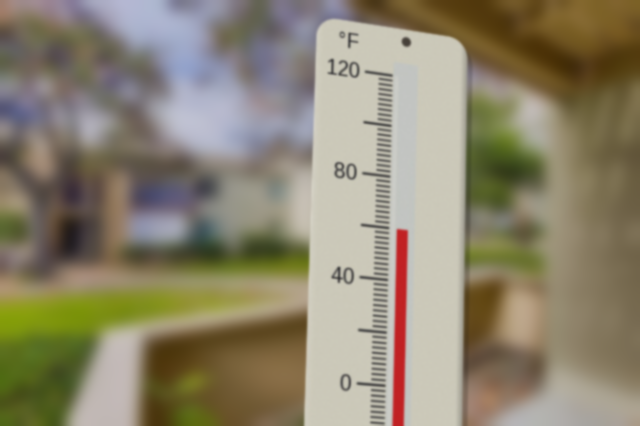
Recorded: {"value": 60, "unit": "°F"}
